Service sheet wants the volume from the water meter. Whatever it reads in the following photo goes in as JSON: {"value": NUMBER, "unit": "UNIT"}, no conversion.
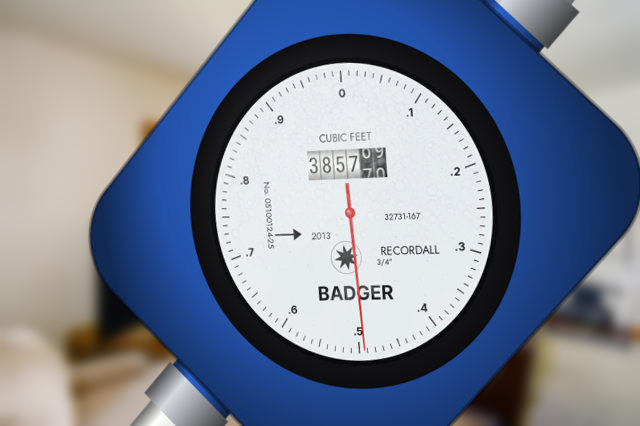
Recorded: {"value": 385769.49, "unit": "ft³"}
